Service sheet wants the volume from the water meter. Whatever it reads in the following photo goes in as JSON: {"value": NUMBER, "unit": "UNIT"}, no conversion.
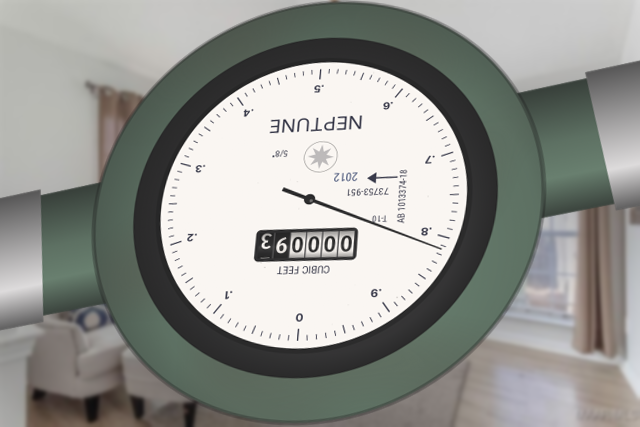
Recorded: {"value": 92.81, "unit": "ft³"}
